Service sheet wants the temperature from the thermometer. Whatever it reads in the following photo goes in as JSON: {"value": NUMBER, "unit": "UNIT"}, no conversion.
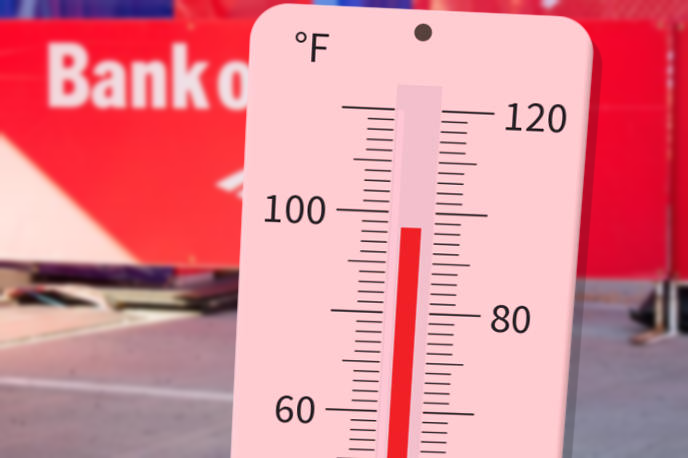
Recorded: {"value": 97, "unit": "°F"}
